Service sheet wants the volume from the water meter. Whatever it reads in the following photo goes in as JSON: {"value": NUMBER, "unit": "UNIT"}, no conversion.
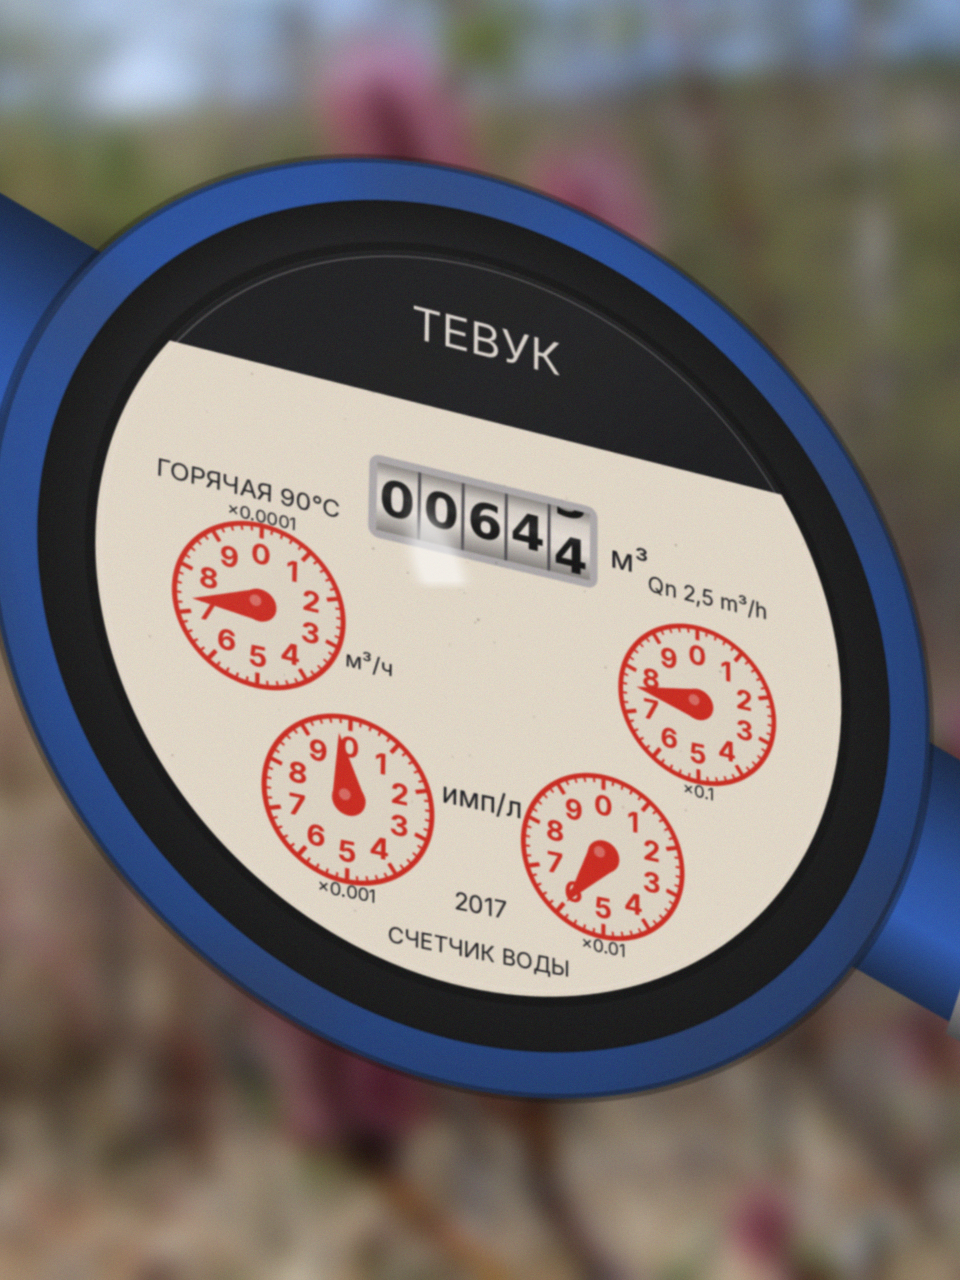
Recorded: {"value": 643.7597, "unit": "m³"}
